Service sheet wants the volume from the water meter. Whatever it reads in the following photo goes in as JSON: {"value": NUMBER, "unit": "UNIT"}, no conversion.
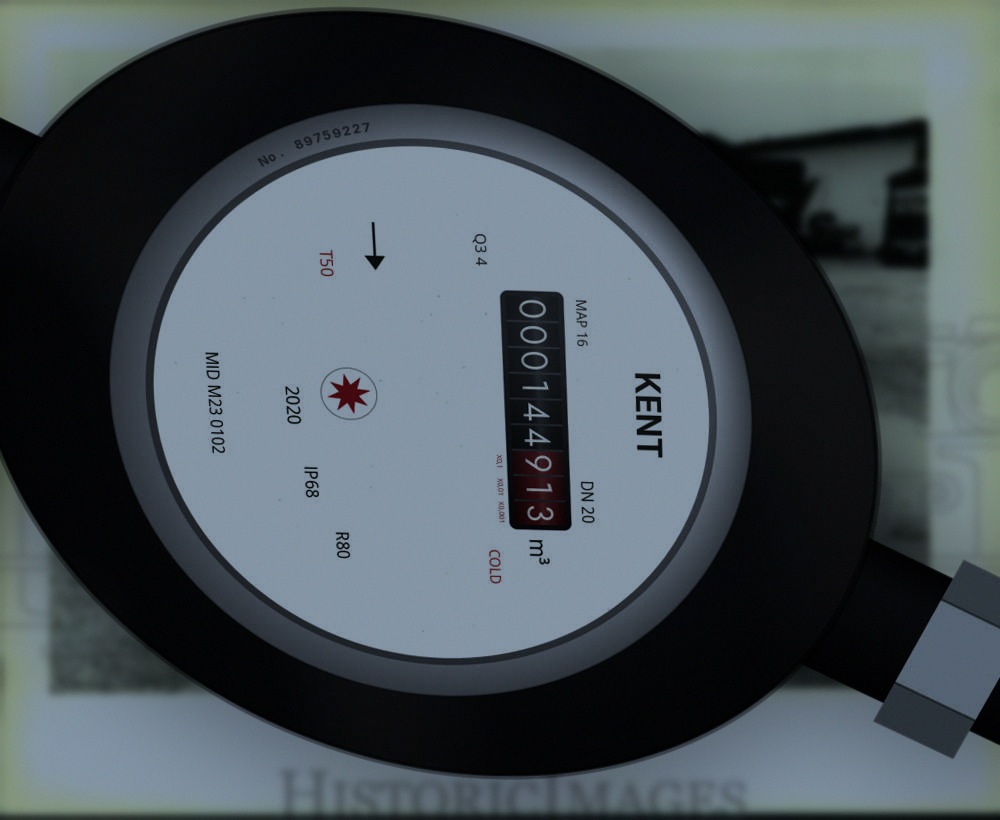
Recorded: {"value": 144.913, "unit": "m³"}
